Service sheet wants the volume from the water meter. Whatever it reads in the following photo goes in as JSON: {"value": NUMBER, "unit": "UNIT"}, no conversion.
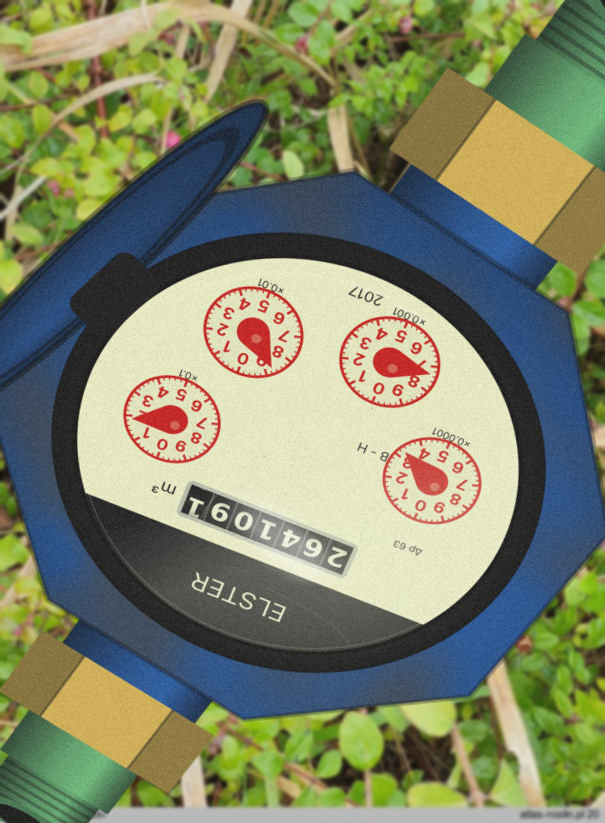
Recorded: {"value": 2641091.1873, "unit": "m³"}
